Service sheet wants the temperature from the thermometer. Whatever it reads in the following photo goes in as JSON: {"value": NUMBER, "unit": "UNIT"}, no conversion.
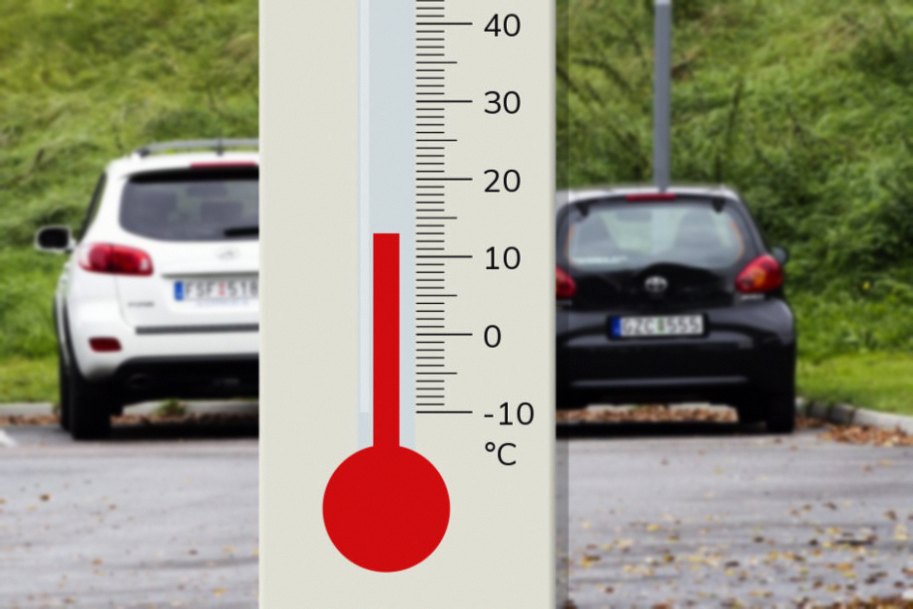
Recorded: {"value": 13, "unit": "°C"}
